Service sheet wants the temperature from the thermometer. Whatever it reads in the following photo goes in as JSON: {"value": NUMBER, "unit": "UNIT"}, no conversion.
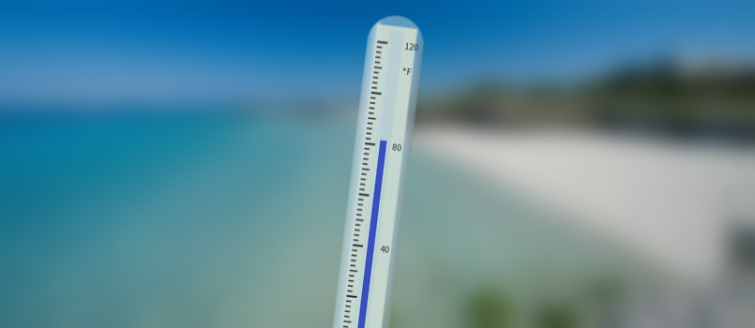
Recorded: {"value": 82, "unit": "°F"}
